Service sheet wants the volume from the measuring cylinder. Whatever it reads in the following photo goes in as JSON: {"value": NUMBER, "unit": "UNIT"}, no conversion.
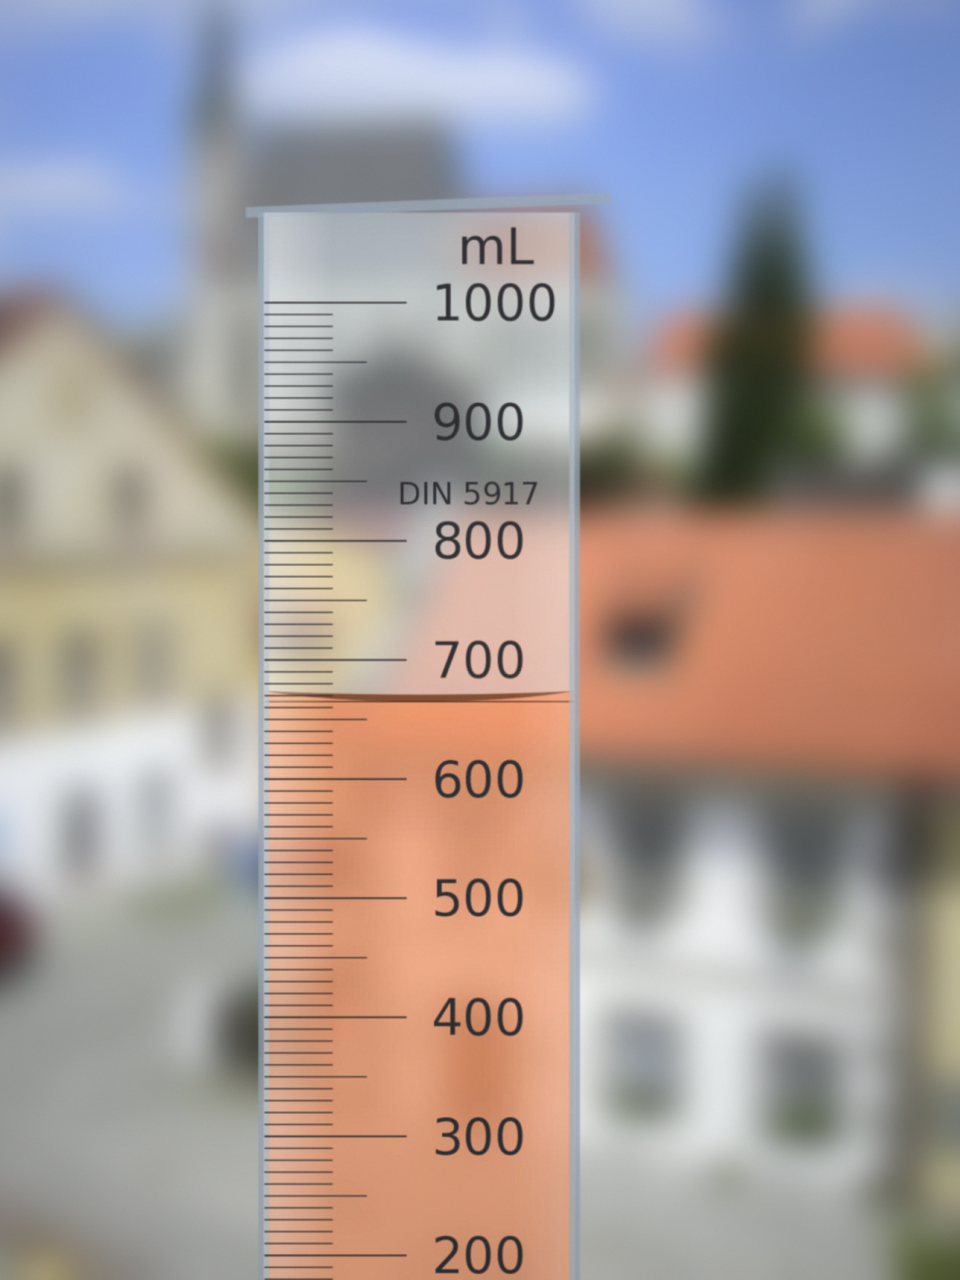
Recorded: {"value": 665, "unit": "mL"}
